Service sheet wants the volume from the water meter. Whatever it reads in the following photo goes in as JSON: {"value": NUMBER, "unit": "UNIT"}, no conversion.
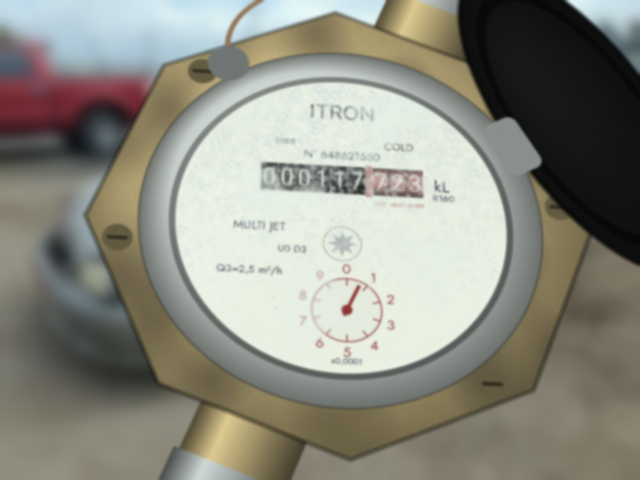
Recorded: {"value": 117.7230, "unit": "kL"}
